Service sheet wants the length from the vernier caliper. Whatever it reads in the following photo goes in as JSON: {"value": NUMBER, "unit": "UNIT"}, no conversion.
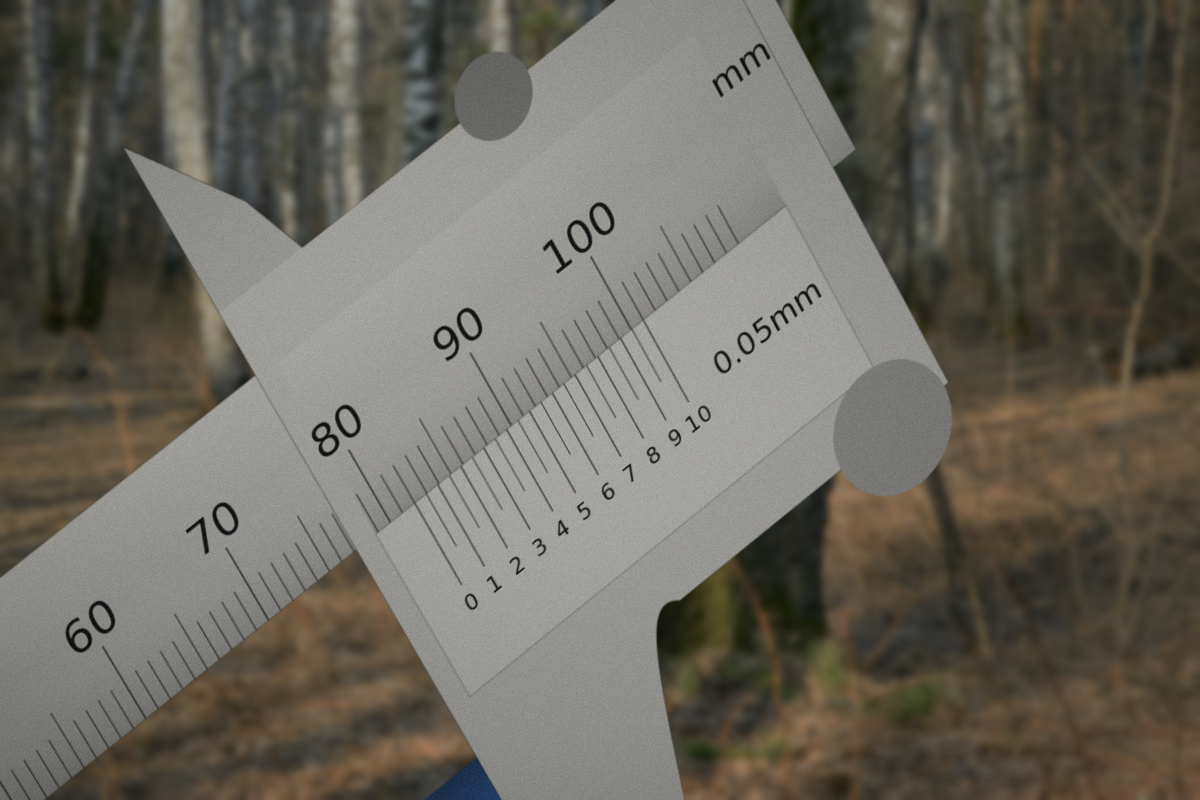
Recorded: {"value": 82.0, "unit": "mm"}
